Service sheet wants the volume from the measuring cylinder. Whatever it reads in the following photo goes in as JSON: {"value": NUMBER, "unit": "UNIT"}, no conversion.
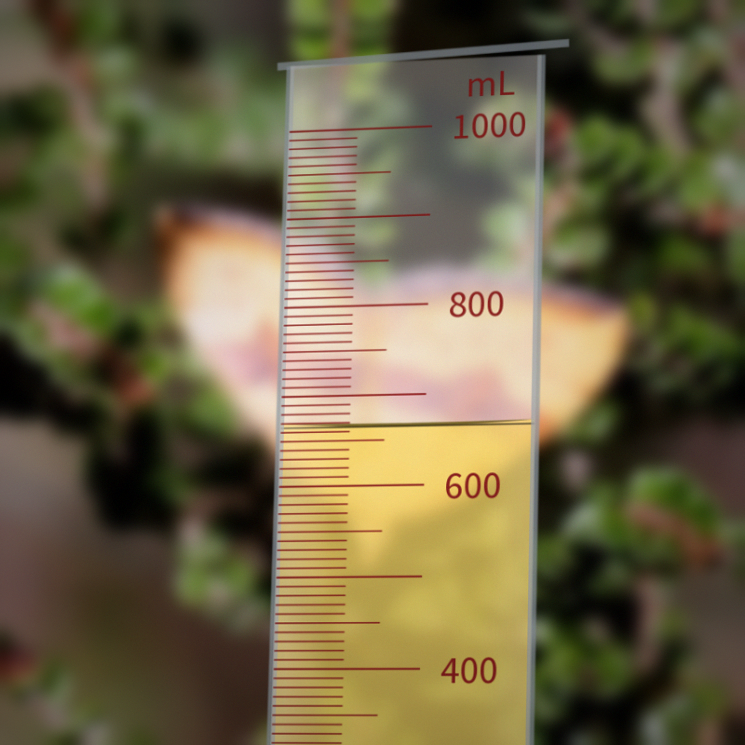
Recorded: {"value": 665, "unit": "mL"}
